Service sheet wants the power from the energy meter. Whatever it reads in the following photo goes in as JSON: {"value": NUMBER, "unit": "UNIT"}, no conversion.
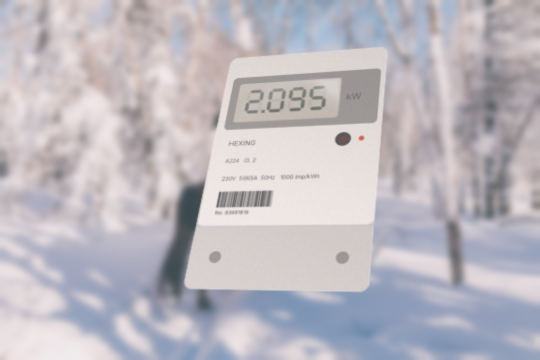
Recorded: {"value": 2.095, "unit": "kW"}
